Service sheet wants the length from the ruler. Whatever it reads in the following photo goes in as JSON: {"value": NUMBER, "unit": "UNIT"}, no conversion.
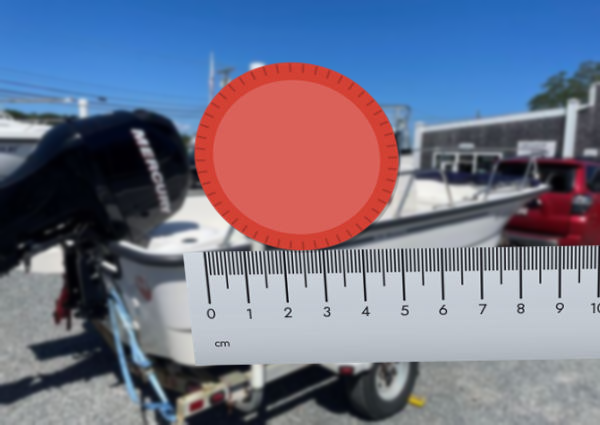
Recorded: {"value": 5, "unit": "cm"}
